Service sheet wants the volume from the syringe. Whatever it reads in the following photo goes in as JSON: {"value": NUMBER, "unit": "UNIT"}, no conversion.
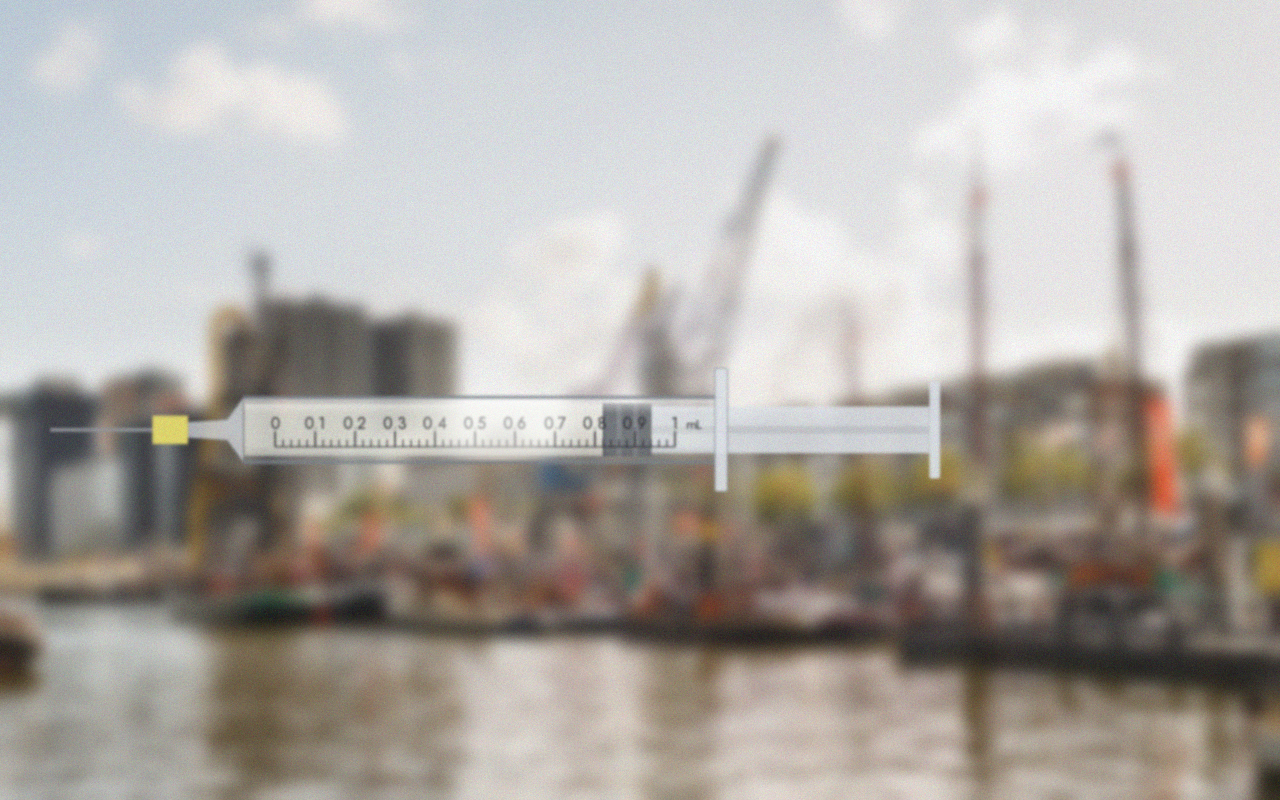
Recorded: {"value": 0.82, "unit": "mL"}
